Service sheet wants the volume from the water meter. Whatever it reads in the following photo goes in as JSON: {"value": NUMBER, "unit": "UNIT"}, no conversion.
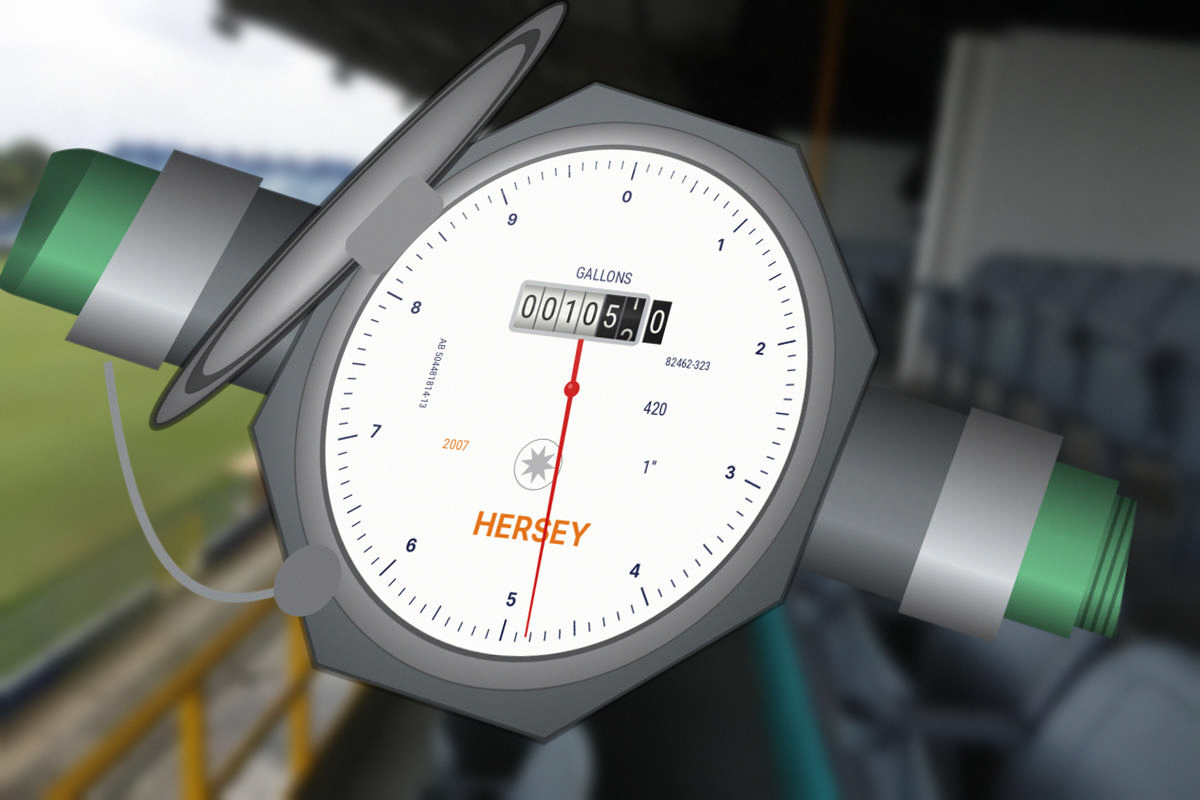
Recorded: {"value": 10514.8, "unit": "gal"}
